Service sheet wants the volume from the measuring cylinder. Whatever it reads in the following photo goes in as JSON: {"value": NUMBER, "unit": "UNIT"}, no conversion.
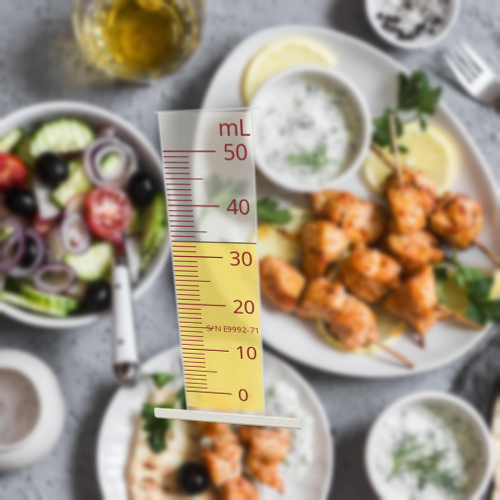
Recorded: {"value": 33, "unit": "mL"}
